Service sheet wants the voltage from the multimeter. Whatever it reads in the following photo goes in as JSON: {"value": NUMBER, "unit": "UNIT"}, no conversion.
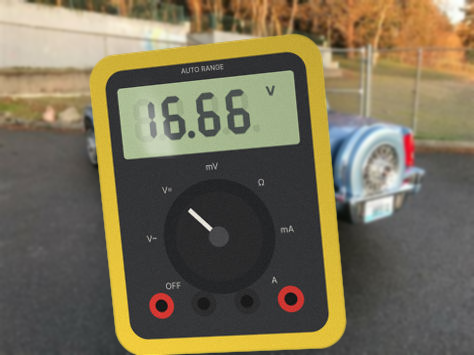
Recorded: {"value": 16.66, "unit": "V"}
